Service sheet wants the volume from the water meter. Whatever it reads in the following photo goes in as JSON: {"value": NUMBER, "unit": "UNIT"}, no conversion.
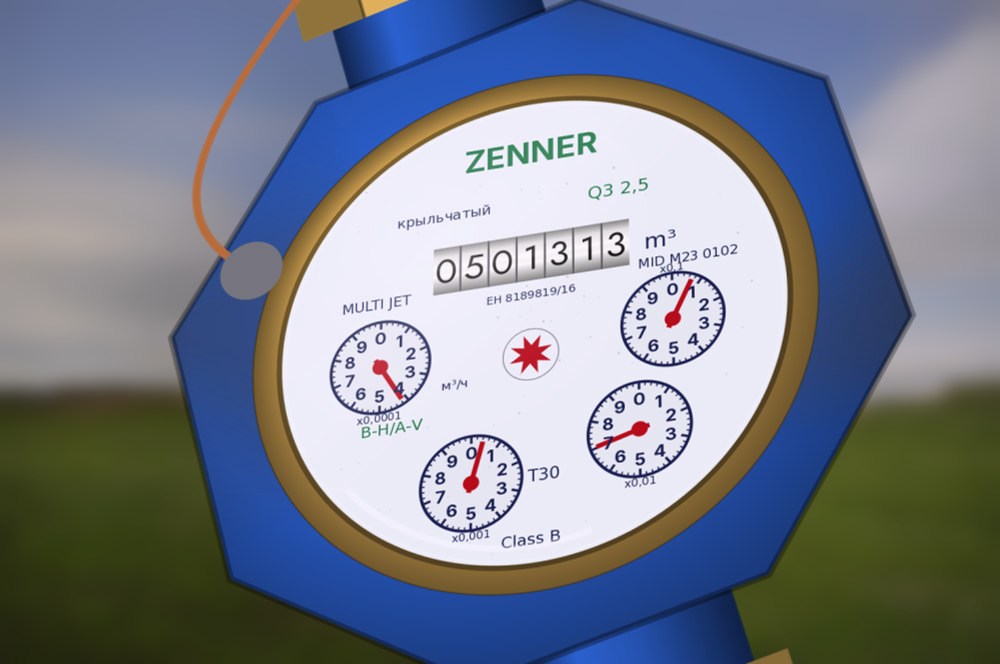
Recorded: {"value": 501313.0704, "unit": "m³"}
